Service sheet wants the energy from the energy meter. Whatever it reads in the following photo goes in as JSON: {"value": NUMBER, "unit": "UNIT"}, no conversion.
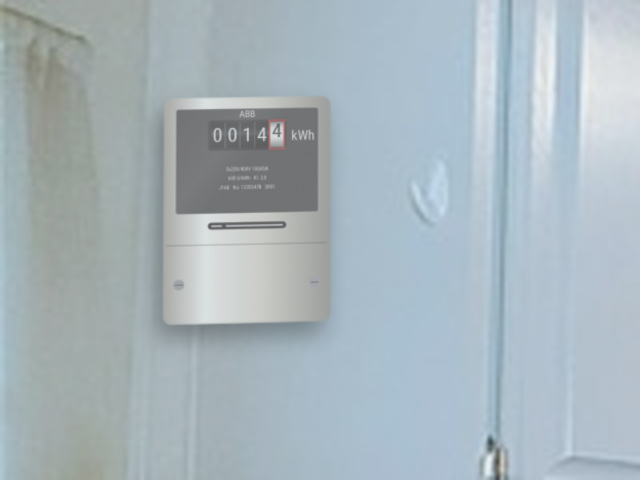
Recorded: {"value": 14.4, "unit": "kWh"}
